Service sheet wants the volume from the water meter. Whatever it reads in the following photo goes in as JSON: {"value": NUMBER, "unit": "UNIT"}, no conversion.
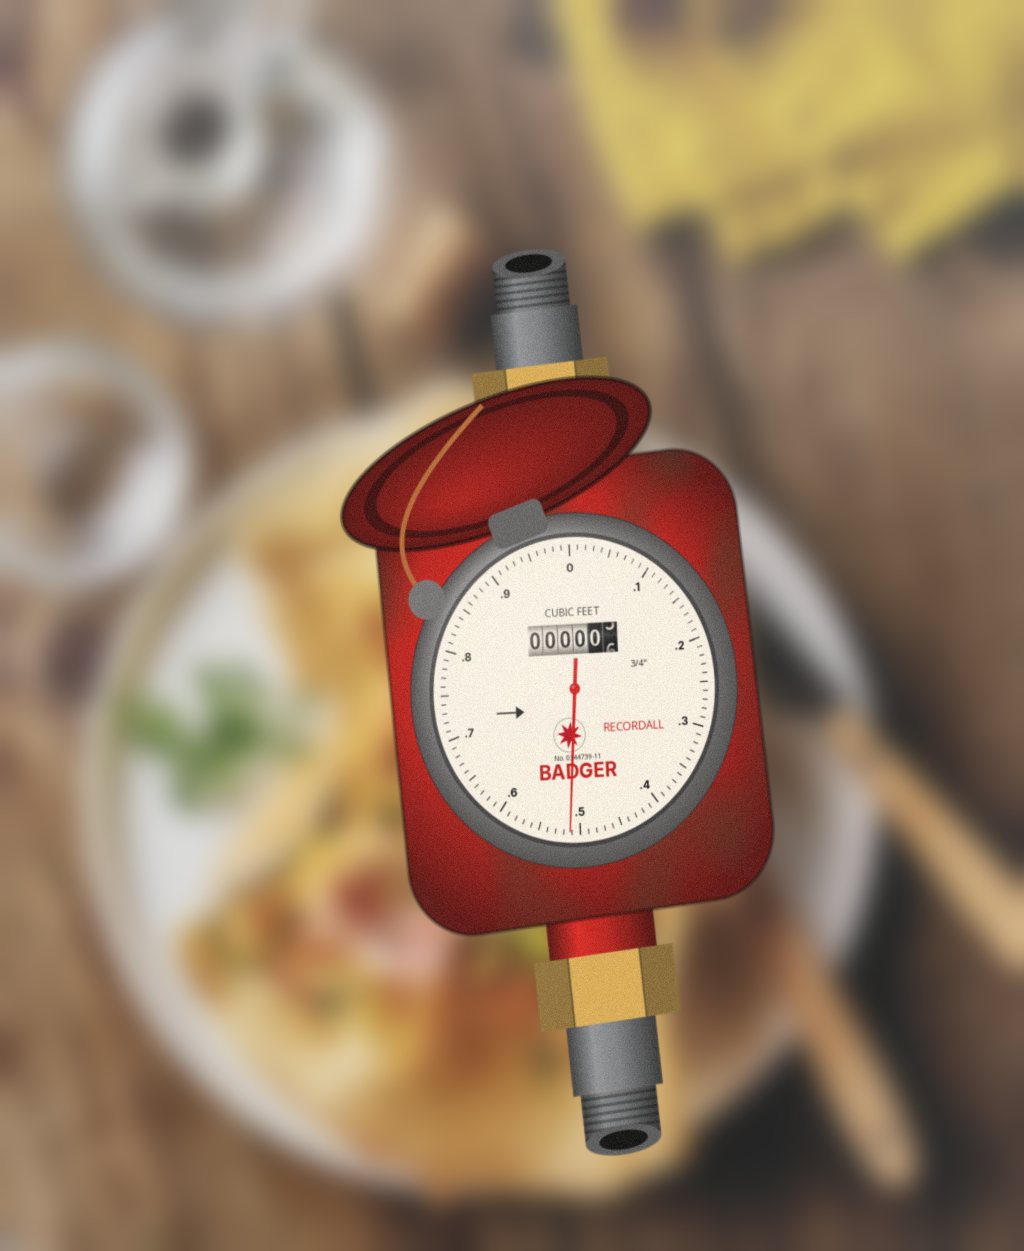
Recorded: {"value": 5.51, "unit": "ft³"}
